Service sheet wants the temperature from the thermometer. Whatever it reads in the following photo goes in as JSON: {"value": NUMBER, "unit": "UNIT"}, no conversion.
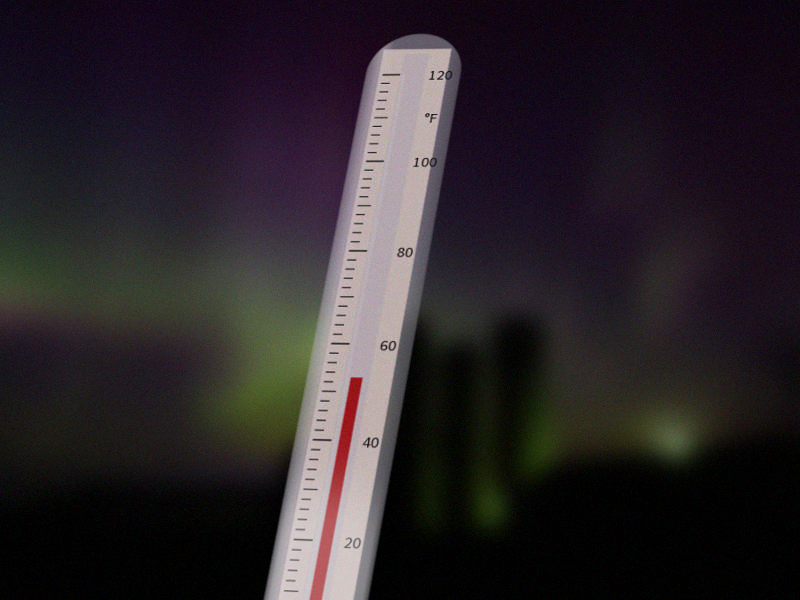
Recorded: {"value": 53, "unit": "°F"}
